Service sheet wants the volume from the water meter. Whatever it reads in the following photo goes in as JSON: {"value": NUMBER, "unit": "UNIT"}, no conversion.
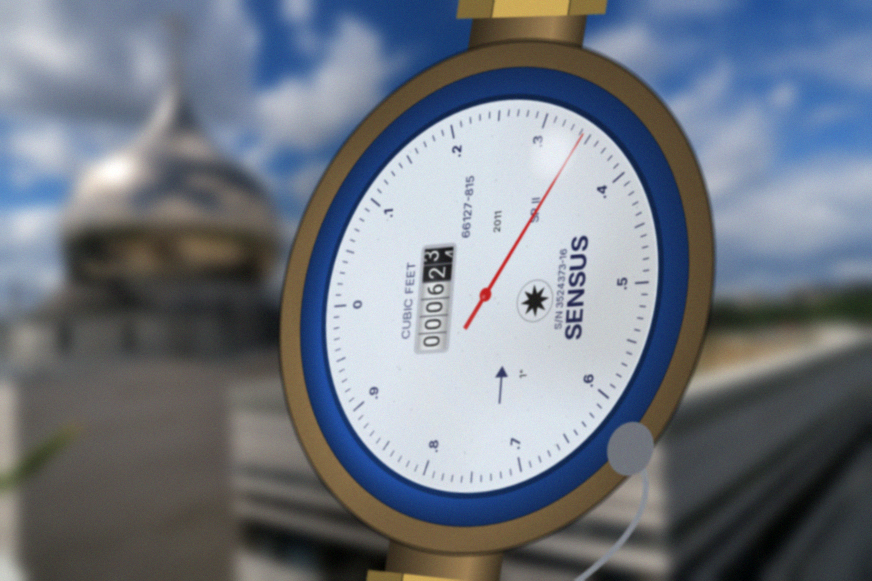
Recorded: {"value": 623.34, "unit": "ft³"}
